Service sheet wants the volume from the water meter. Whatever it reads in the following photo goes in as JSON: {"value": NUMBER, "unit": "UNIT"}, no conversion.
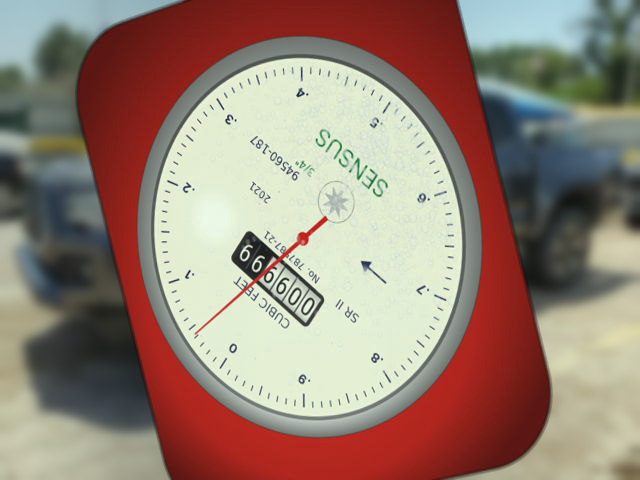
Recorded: {"value": 9999.04, "unit": "ft³"}
